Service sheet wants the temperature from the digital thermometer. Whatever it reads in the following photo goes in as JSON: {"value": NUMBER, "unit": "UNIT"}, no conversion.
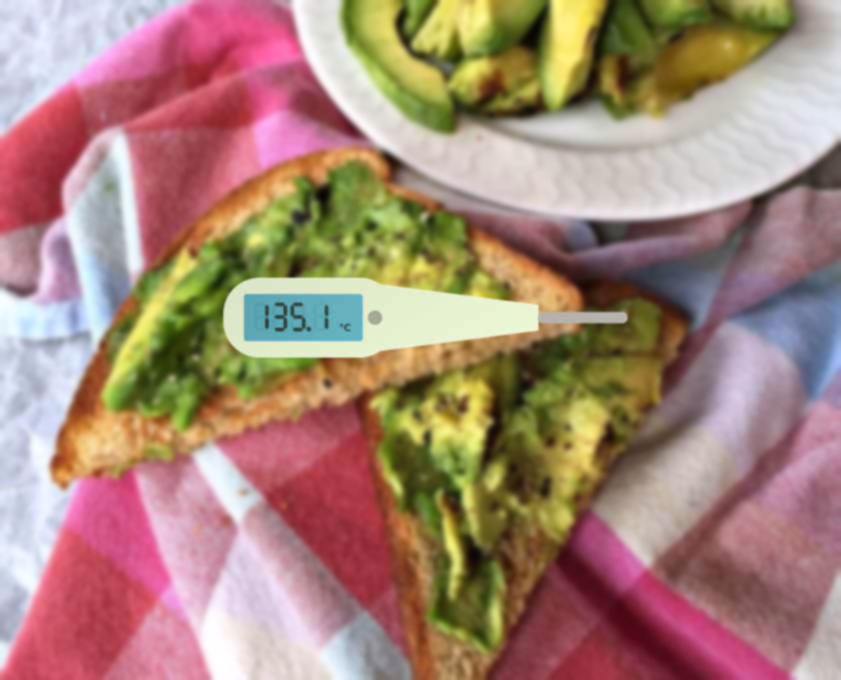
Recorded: {"value": 135.1, "unit": "°C"}
